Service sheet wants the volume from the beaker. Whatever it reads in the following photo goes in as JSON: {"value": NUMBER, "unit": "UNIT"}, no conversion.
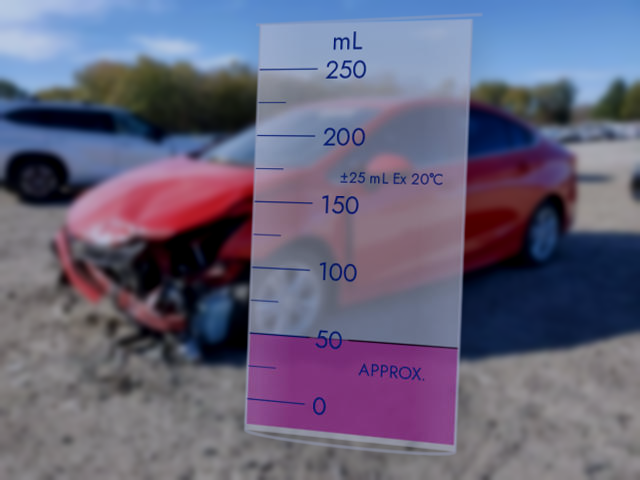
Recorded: {"value": 50, "unit": "mL"}
